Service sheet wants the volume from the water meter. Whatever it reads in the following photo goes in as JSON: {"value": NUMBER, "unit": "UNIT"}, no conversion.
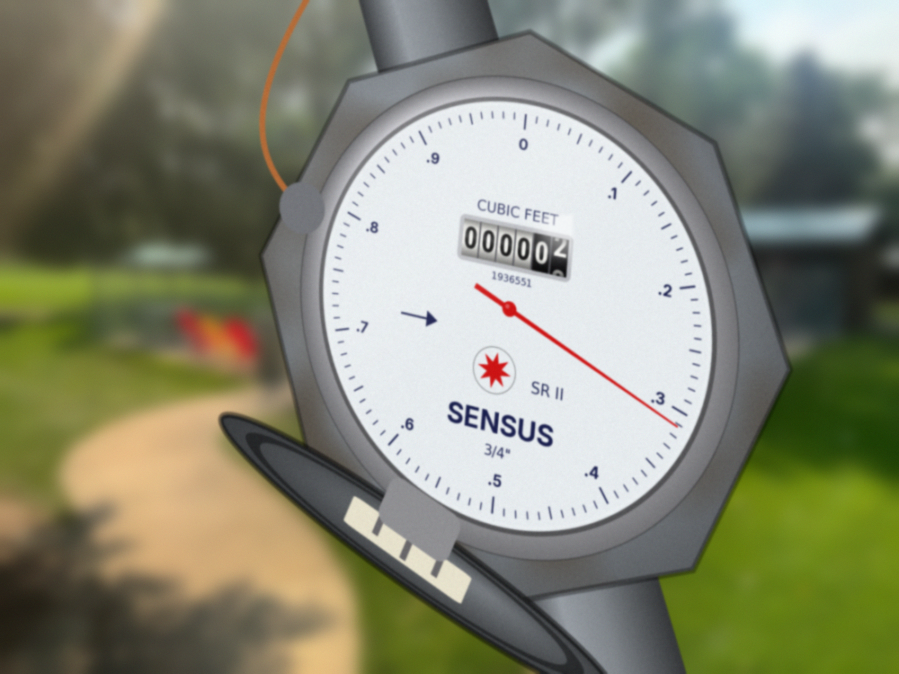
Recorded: {"value": 2.31, "unit": "ft³"}
